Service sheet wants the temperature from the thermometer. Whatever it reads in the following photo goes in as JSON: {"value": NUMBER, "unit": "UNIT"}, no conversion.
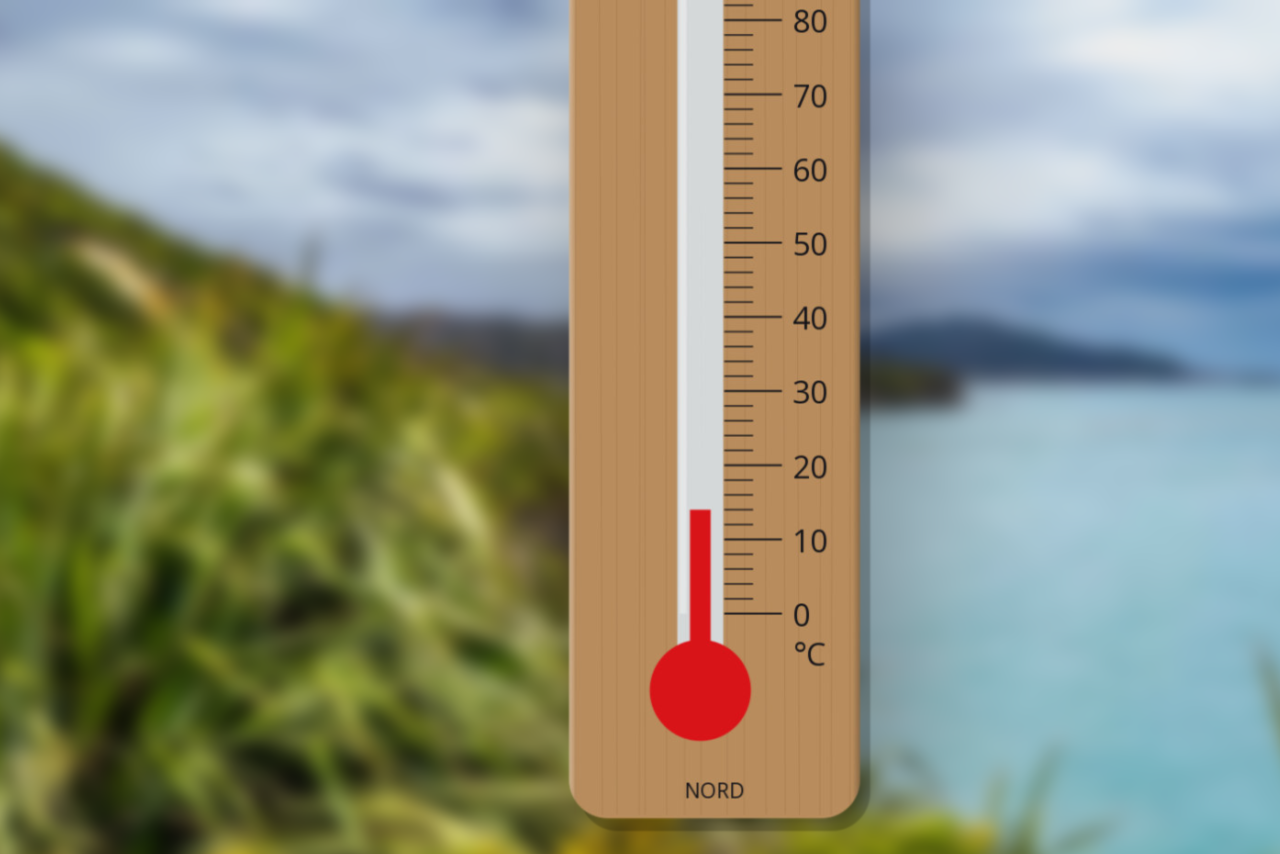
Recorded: {"value": 14, "unit": "°C"}
